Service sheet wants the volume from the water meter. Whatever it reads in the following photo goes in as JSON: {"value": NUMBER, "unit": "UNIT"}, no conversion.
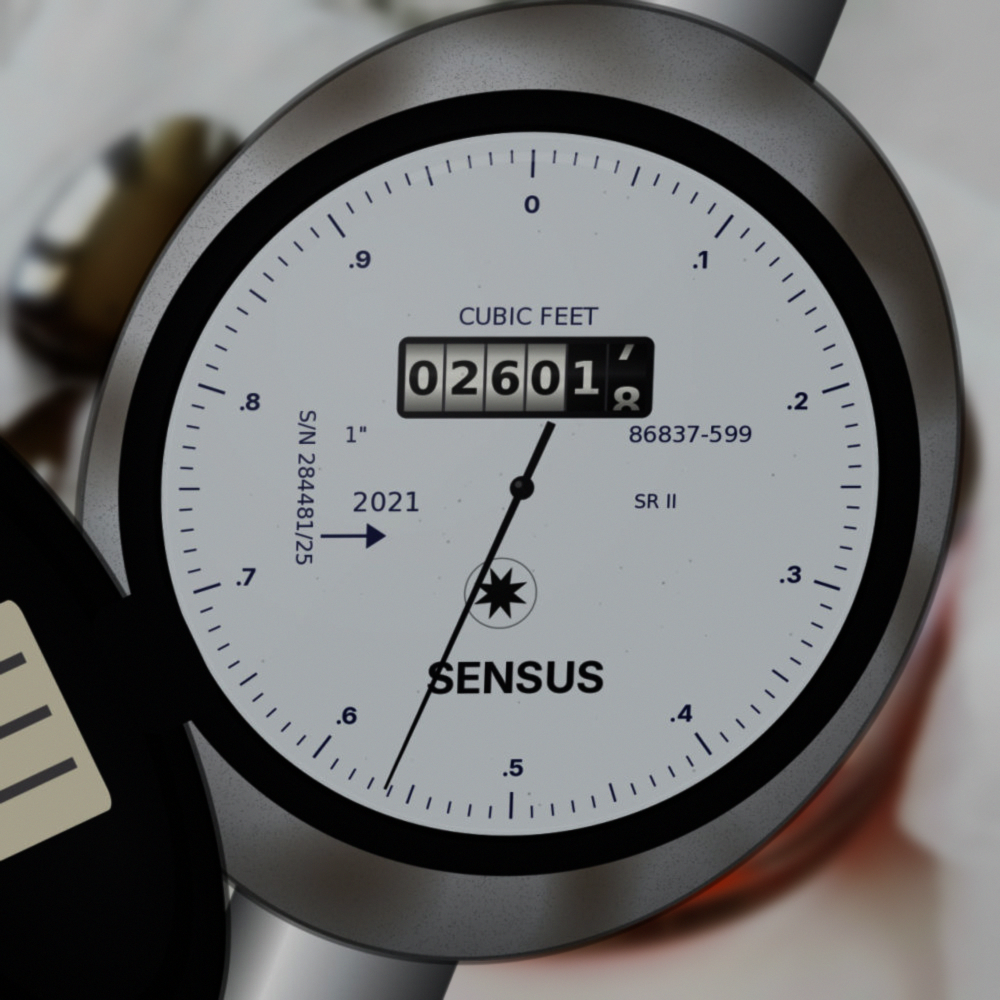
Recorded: {"value": 26017.56, "unit": "ft³"}
